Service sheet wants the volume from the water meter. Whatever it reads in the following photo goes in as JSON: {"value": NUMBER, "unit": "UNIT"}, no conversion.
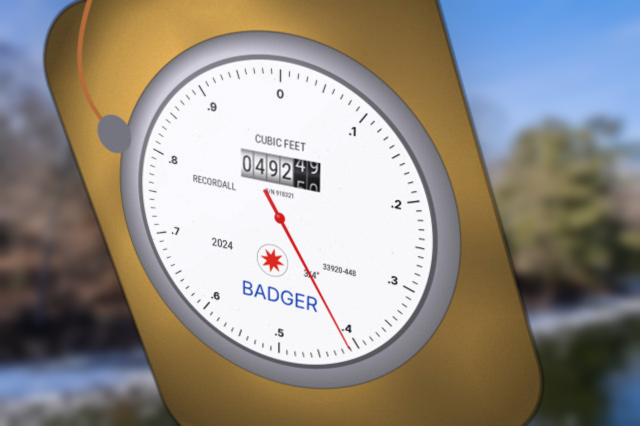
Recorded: {"value": 49249.41, "unit": "ft³"}
